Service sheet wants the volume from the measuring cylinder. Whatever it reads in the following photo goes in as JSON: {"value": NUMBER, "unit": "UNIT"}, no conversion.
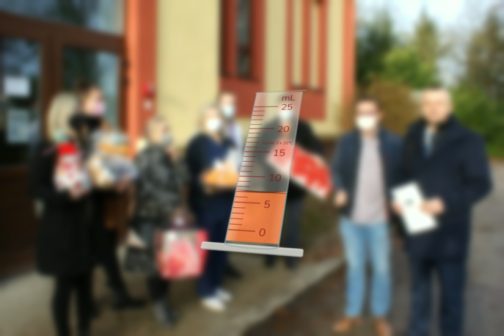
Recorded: {"value": 7, "unit": "mL"}
